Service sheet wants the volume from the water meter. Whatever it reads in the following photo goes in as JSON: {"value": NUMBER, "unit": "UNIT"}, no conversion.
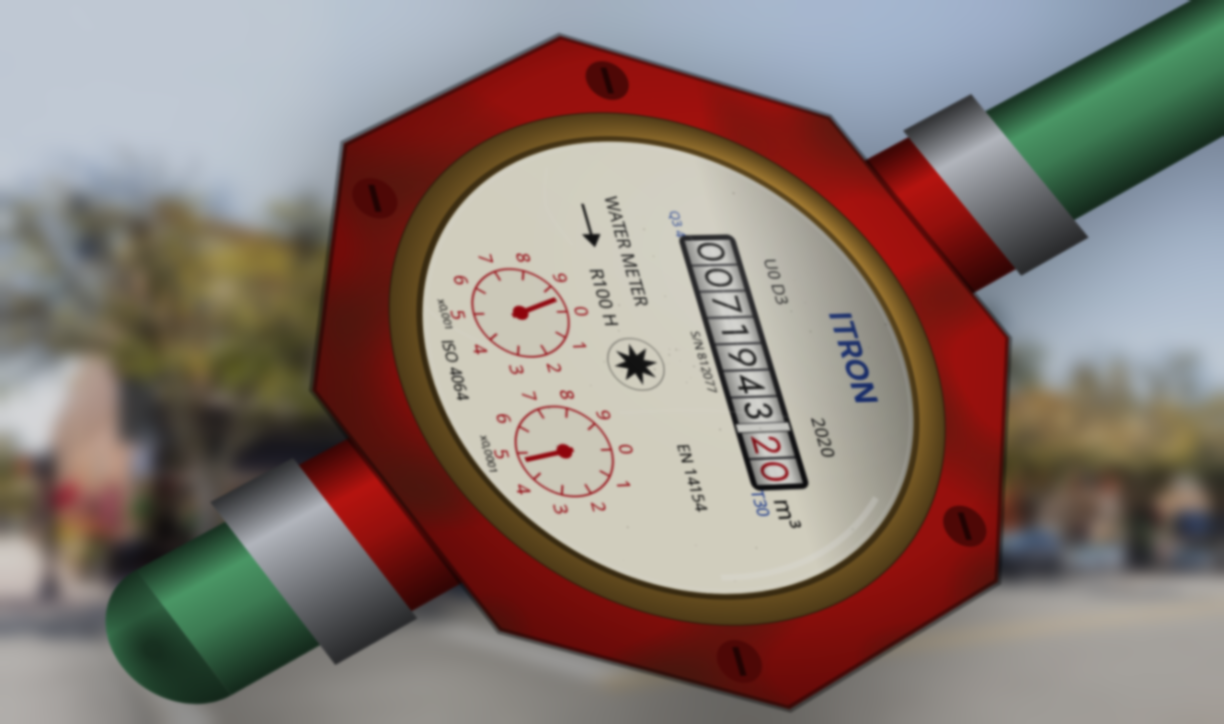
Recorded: {"value": 71943.1994, "unit": "m³"}
